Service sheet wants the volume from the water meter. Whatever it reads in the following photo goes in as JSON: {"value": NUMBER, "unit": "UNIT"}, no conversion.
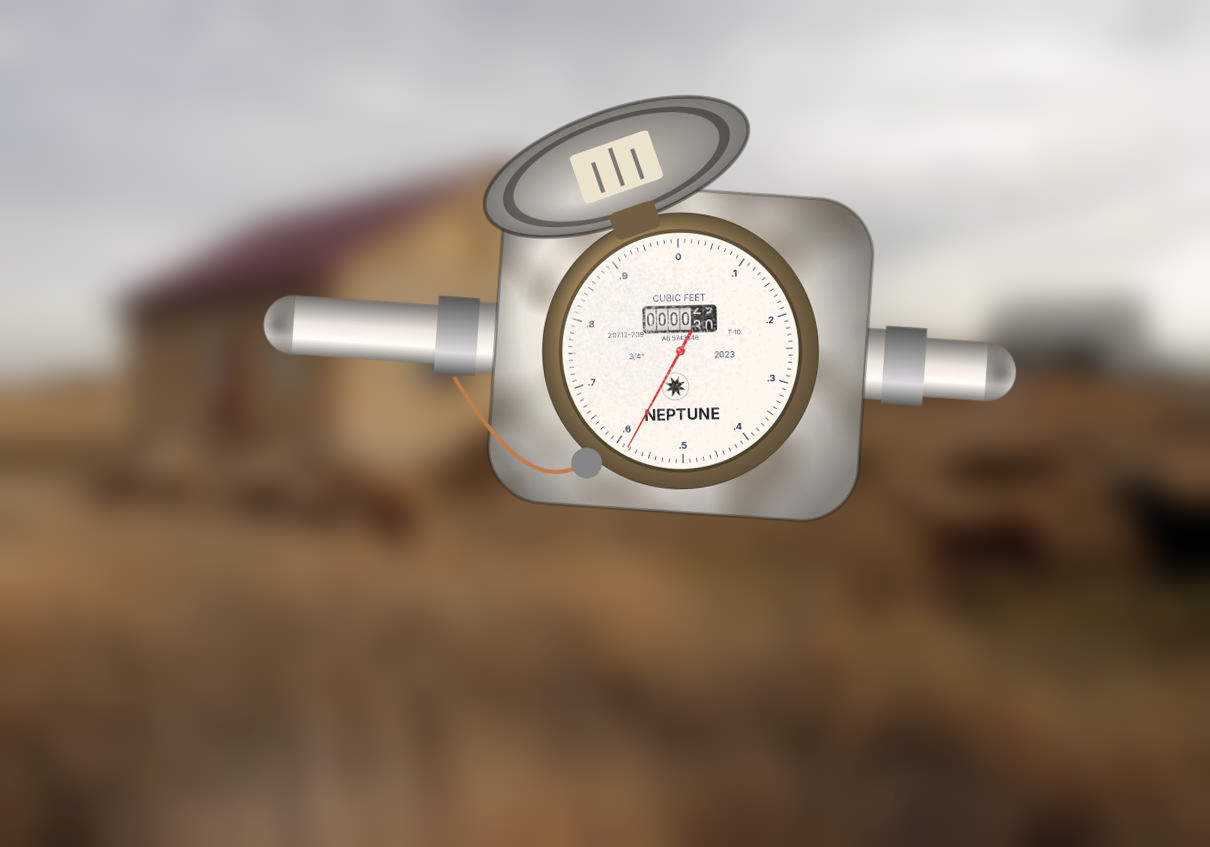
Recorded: {"value": 29.58, "unit": "ft³"}
